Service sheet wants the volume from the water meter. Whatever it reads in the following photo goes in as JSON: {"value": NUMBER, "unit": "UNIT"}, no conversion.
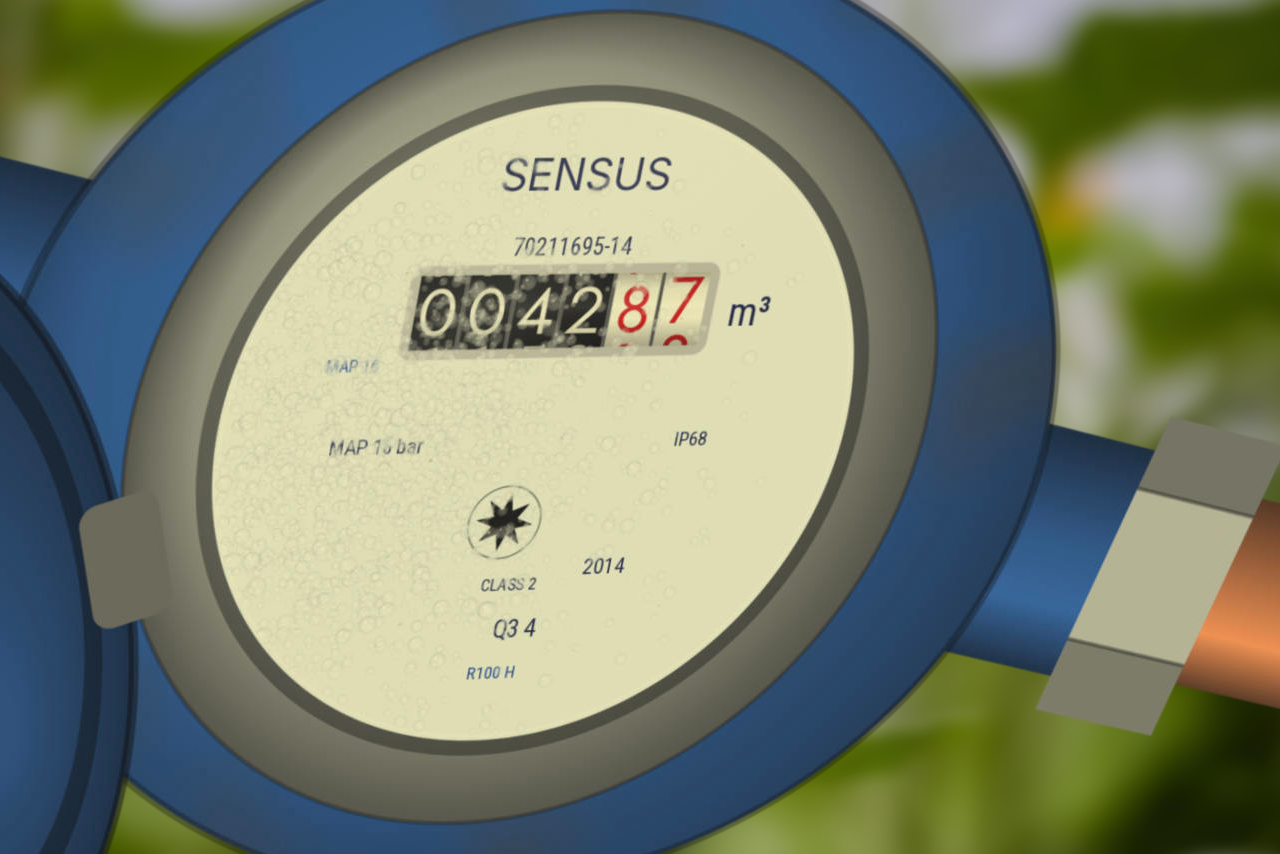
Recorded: {"value": 42.87, "unit": "m³"}
